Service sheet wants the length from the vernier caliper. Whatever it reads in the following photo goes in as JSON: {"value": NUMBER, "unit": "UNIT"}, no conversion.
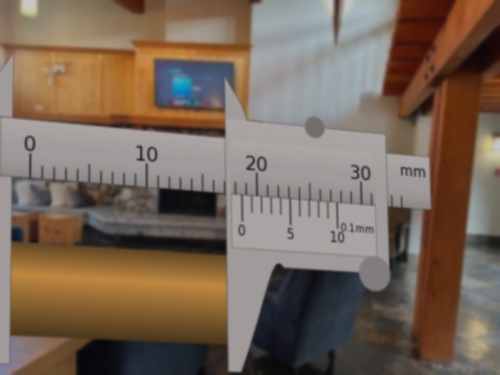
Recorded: {"value": 18.6, "unit": "mm"}
